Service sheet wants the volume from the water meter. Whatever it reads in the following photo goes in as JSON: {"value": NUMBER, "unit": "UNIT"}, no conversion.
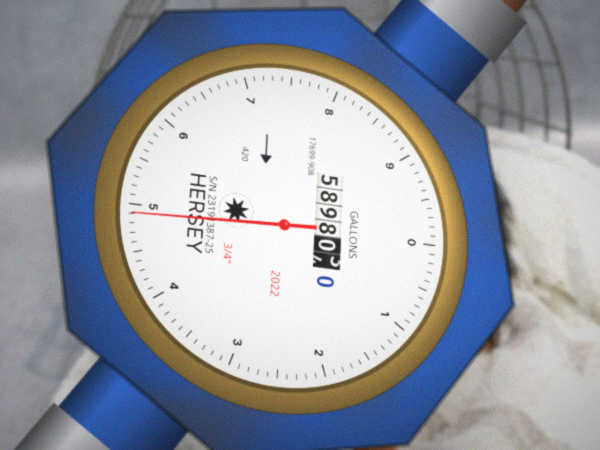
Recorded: {"value": 5898034.9, "unit": "gal"}
